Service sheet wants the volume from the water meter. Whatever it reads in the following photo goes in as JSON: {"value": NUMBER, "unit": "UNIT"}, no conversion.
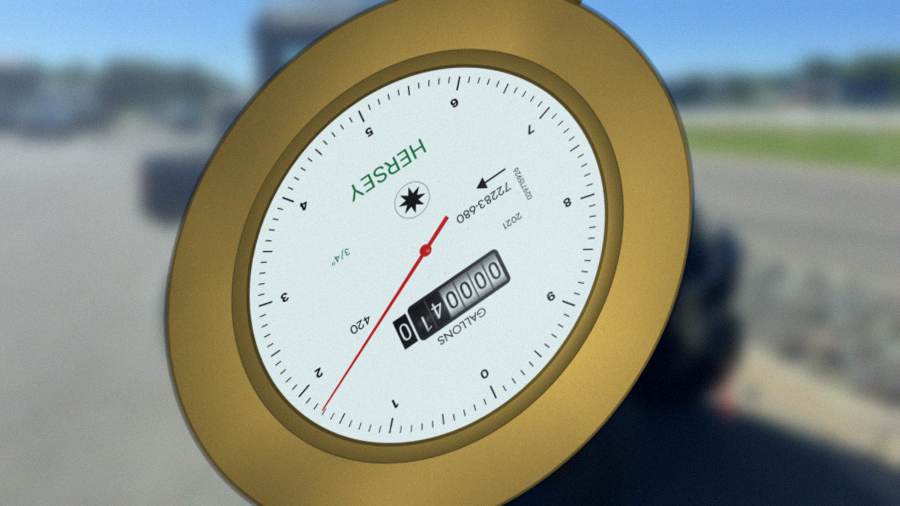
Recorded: {"value": 411.7, "unit": "gal"}
